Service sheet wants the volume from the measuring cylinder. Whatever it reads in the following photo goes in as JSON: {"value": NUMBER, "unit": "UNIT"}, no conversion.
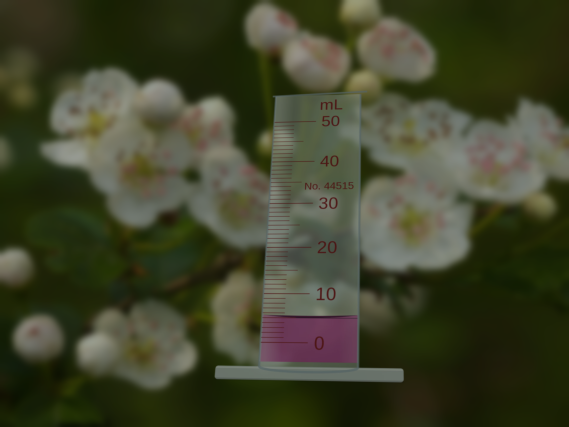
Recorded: {"value": 5, "unit": "mL"}
